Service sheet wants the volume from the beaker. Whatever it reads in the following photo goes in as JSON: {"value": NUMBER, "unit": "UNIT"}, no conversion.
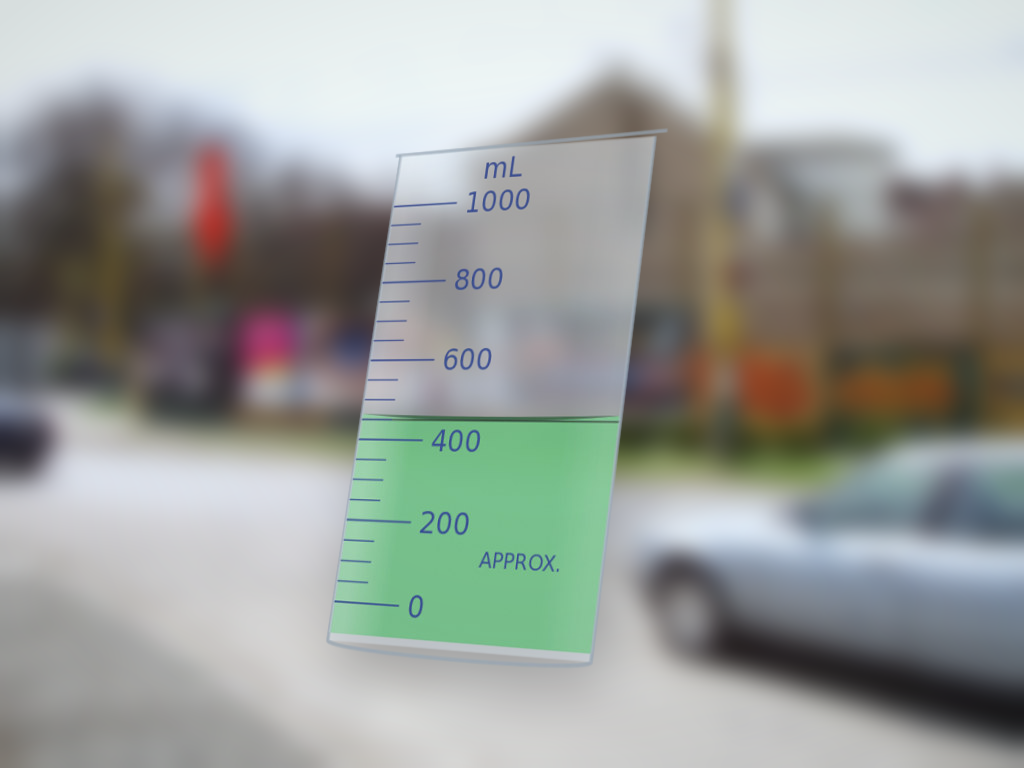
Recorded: {"value": 450, "unit": "mL"}
